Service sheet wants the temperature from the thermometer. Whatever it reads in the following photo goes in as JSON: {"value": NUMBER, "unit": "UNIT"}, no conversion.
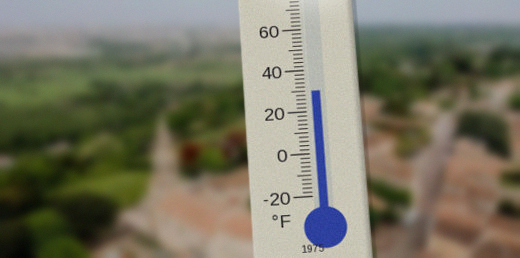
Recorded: {"value": 30, "unit": "°F"}
